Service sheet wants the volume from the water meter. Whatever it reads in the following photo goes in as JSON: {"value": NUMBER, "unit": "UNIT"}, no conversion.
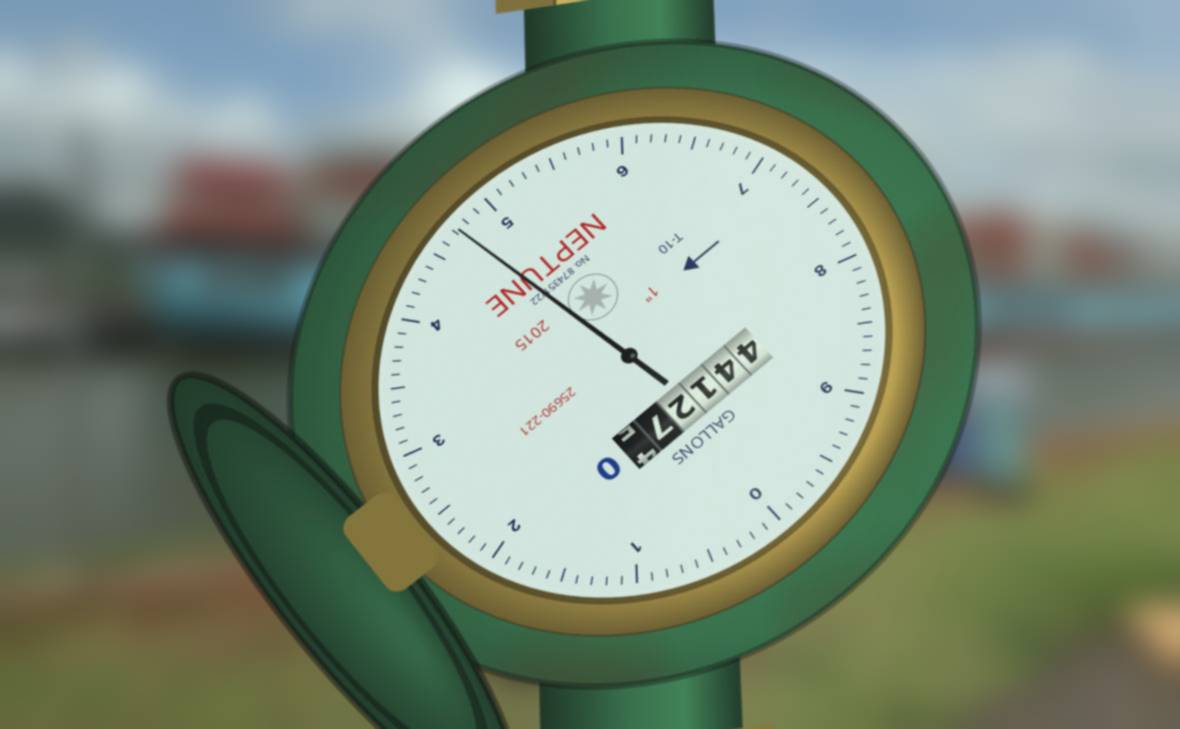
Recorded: {"value": 4412744.7, "unit": "gal"}
